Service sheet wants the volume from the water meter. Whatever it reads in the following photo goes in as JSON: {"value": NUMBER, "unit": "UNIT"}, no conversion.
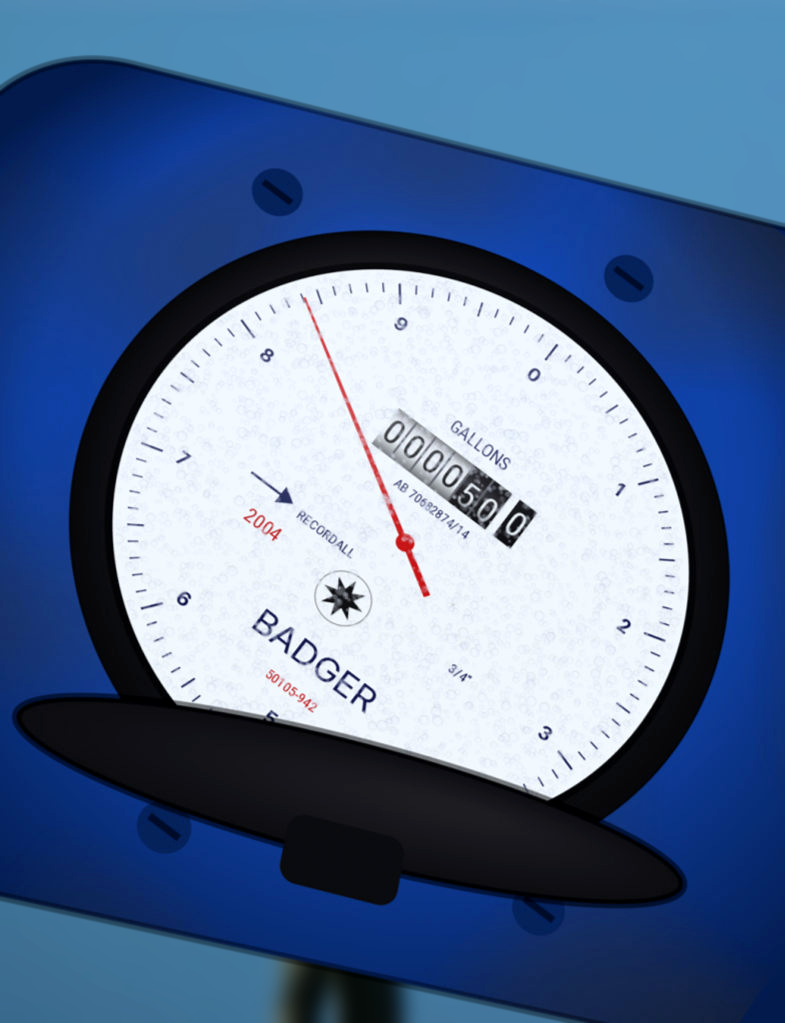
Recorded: {"value": 498.4, "unit": "gal"}
